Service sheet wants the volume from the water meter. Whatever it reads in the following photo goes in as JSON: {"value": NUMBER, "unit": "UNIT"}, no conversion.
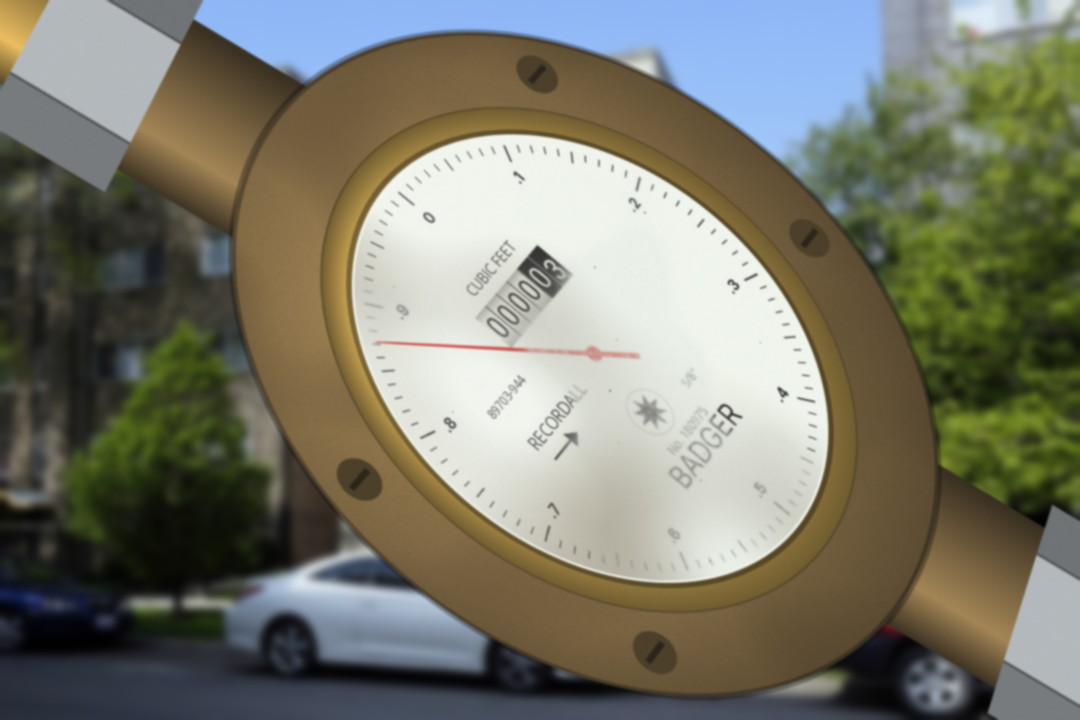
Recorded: {"value": 2.87, "unit": "ft³"}
